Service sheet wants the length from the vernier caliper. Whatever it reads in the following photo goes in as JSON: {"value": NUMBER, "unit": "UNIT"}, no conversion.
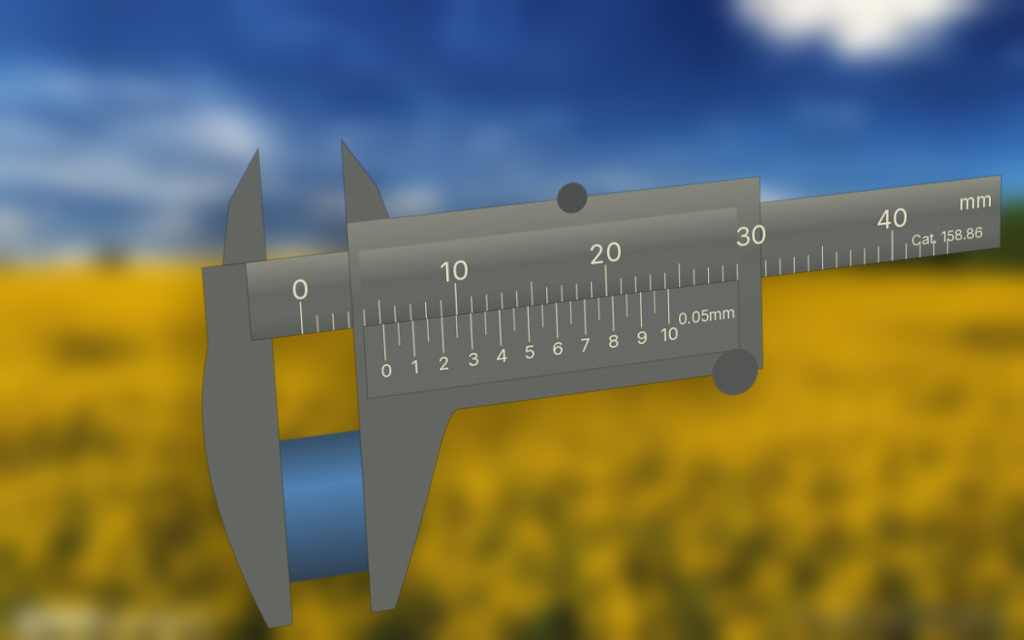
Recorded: {"value": 5.2, "unit": "mm"}
